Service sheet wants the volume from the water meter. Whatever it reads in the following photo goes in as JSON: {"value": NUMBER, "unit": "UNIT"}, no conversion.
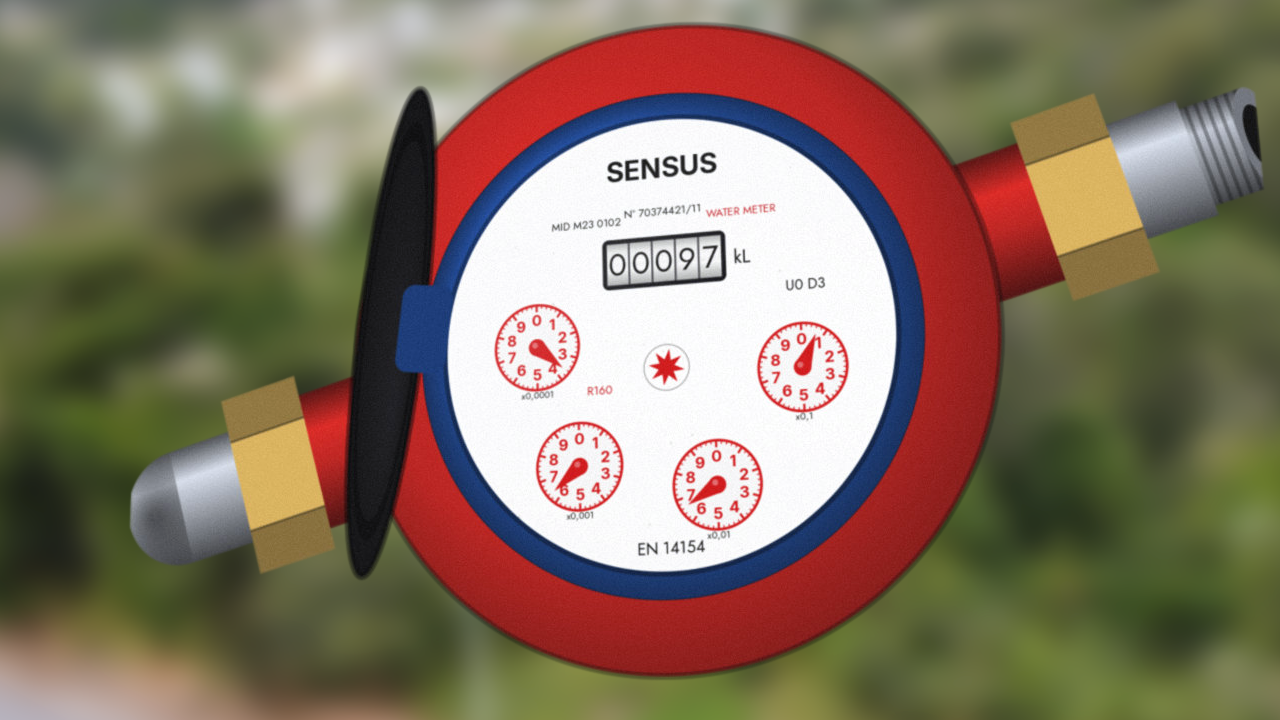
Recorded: {"value": 97.0663, "unit": "kL"}
